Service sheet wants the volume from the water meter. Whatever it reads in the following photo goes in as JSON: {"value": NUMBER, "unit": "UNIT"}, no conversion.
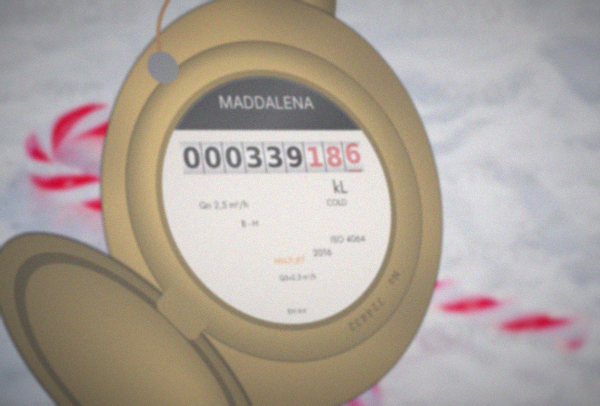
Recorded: {"value": 339.186, "unit": "kL"}
